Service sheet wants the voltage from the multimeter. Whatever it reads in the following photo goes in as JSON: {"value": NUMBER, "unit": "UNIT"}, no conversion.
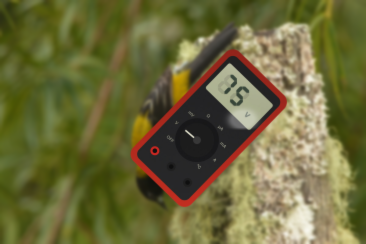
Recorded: {"value": 75, "unit": "V"}
